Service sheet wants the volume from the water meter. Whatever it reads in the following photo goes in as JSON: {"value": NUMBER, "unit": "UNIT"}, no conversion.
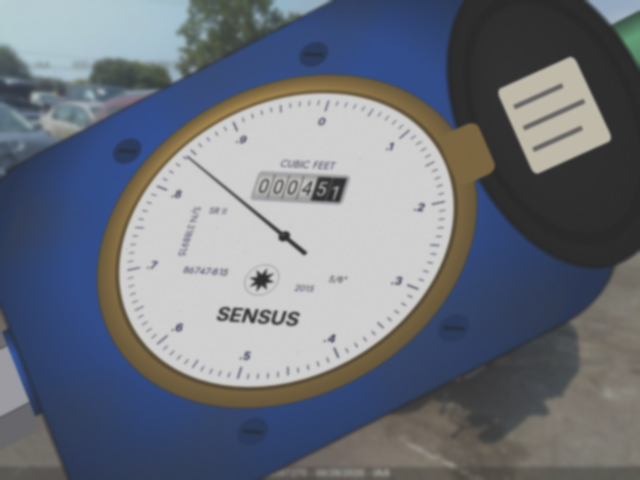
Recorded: {"value": 450.84, "unit": "ft³"}
